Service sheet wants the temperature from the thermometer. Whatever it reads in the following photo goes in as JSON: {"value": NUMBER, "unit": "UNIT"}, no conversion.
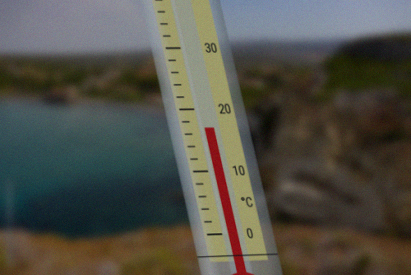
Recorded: {"value": 17, "unit": "°C"}
